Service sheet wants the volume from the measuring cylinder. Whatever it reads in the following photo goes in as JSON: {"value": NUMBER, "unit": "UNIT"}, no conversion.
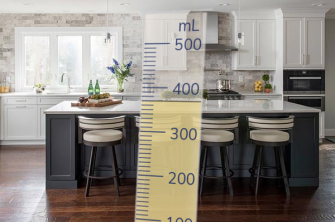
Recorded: {"value": 370, "unit": "mL"}
